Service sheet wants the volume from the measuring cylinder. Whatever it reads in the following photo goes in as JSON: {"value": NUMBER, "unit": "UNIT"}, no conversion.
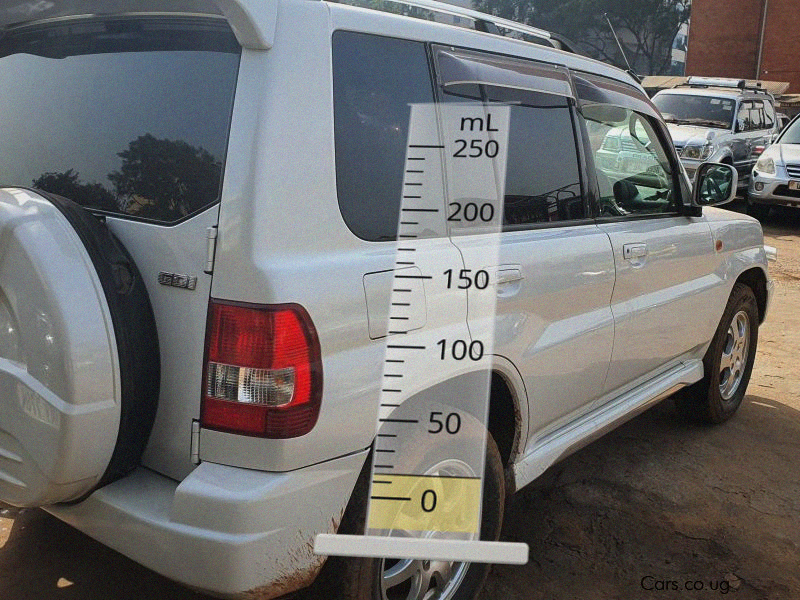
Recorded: {"value": 15, "unit": "mL"}
